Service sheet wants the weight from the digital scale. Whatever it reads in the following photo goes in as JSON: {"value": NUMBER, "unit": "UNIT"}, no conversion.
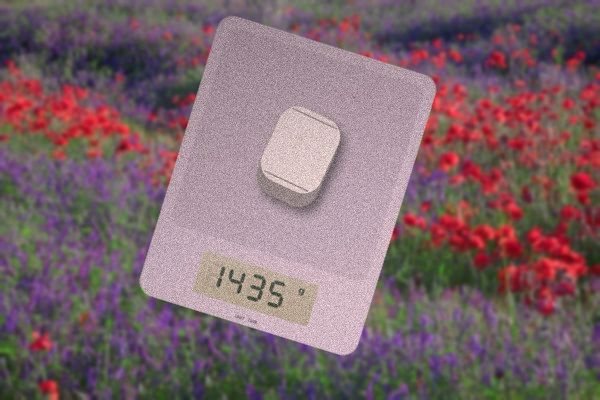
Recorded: {"value": 1435, "unit": "g"}
